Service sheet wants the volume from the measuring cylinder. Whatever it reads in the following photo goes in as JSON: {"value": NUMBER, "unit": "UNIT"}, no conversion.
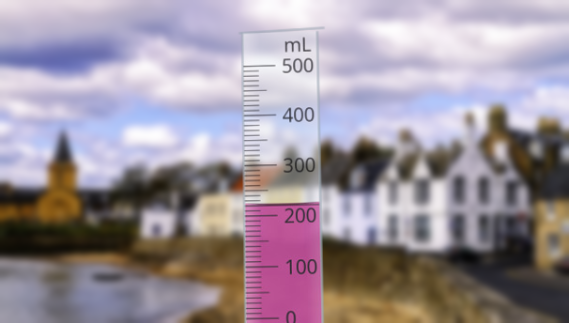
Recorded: {"value": 220, "unit": "mL"}
